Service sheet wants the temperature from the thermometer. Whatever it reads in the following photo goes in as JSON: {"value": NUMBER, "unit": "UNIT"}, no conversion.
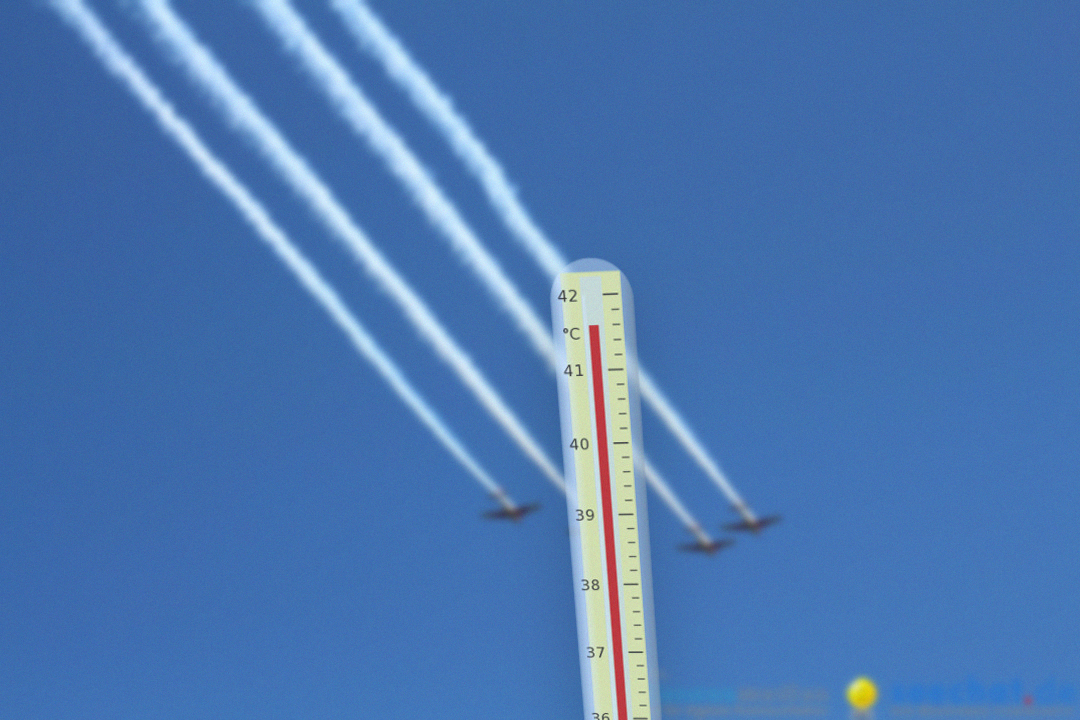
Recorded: {"value": 41.6, "unit": "°C"}
